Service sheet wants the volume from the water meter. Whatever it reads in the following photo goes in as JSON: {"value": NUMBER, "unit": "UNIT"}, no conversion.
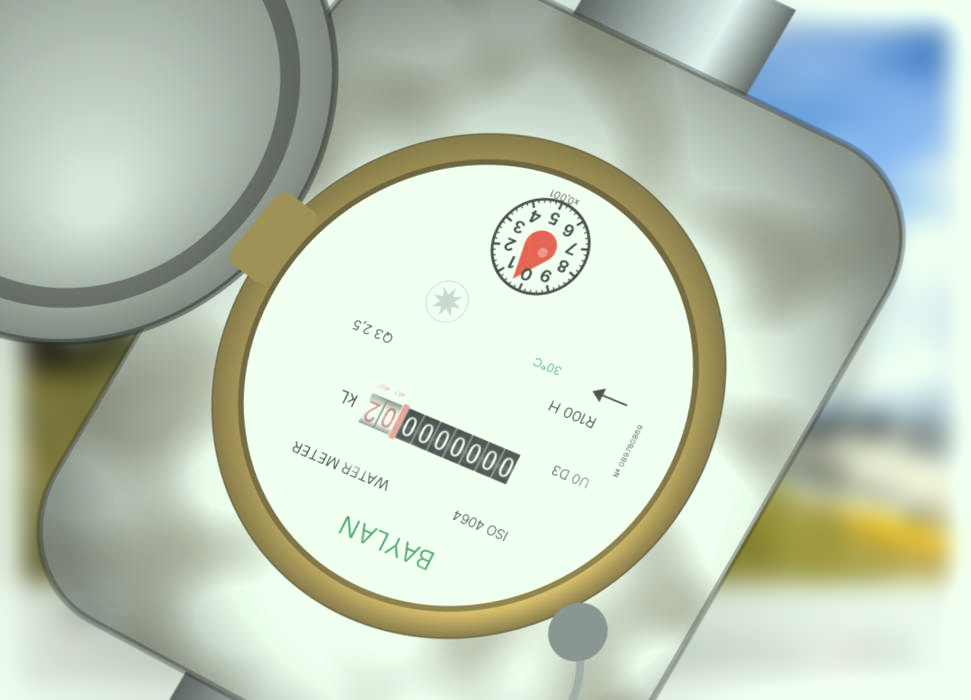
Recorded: {"value": 0.020, "unit": "kL"}
